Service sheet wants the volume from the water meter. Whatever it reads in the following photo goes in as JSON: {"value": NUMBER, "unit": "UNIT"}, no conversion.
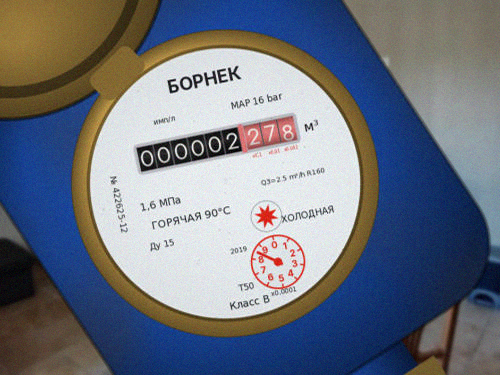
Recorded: {"value": 2.2778, "unit": "m³"}
